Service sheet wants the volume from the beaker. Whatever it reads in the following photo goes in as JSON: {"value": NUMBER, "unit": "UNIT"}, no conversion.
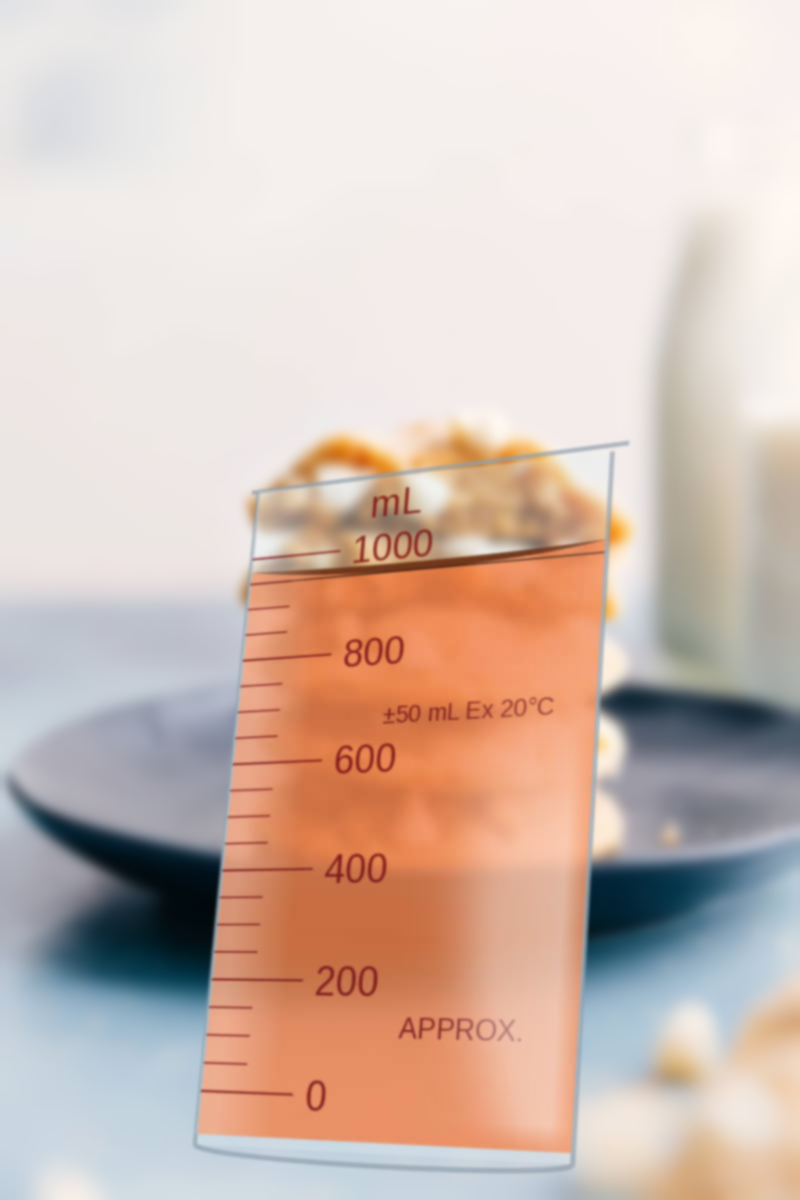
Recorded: {"value": 950, "unit": "mL"}
